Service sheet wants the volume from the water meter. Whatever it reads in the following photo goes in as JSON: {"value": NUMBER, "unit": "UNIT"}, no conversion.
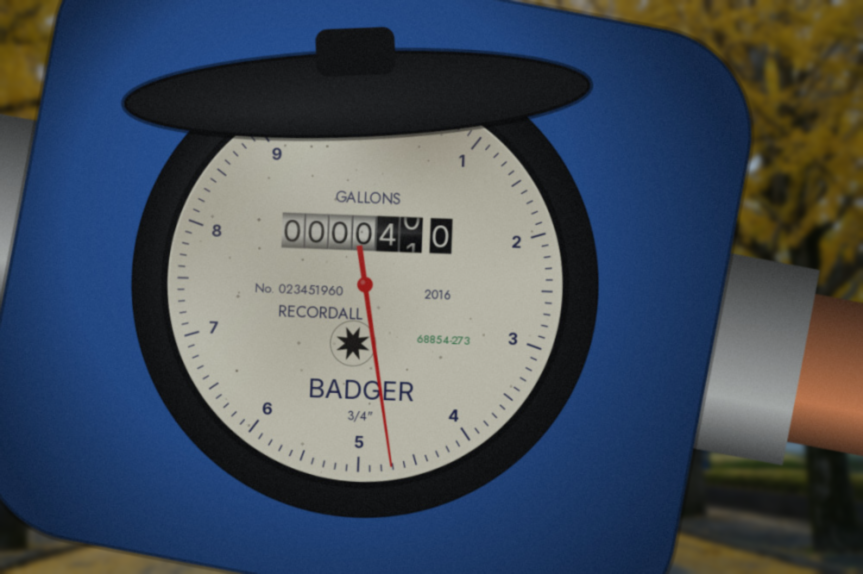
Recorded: {"value": 404.7, "unit": "gal"}
